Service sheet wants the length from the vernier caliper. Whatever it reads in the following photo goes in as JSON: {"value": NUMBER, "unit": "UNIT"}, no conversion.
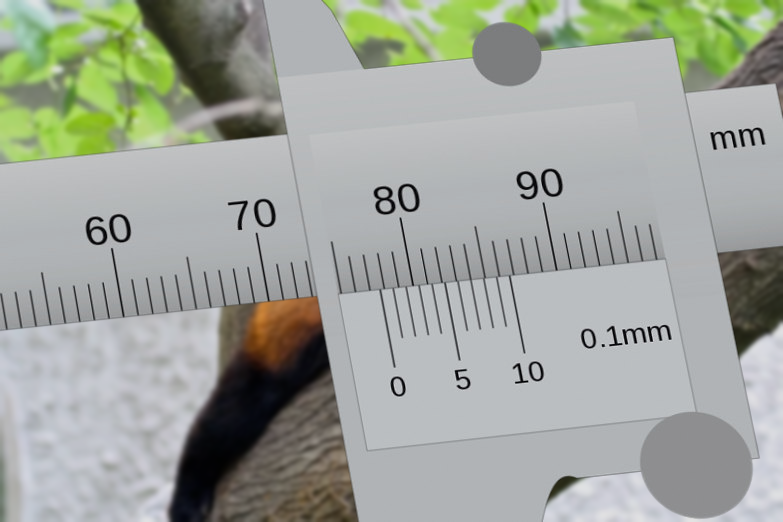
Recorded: {"value": 77.7, "unit": "mm"}
